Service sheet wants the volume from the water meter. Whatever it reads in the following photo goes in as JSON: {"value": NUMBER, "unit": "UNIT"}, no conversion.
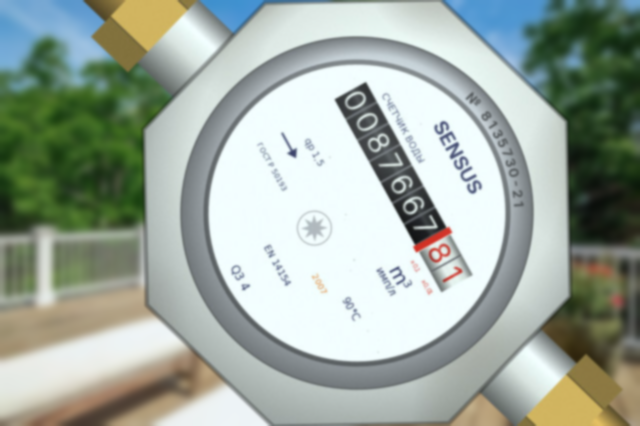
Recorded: {"value": 87667.81, "unit": "m³"}
